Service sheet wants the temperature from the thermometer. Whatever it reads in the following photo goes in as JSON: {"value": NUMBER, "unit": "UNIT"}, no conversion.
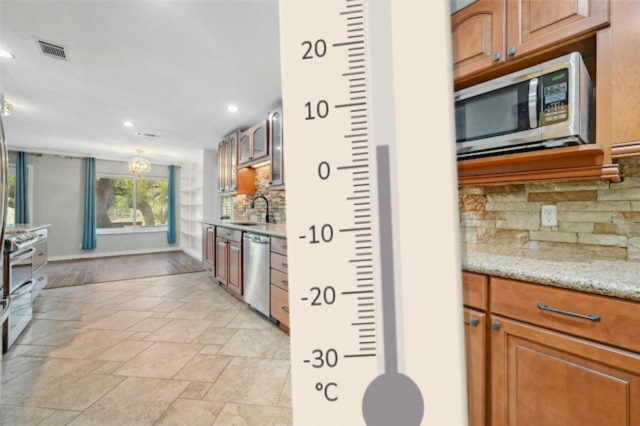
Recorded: {"value": 3, "unit": "°C"}
